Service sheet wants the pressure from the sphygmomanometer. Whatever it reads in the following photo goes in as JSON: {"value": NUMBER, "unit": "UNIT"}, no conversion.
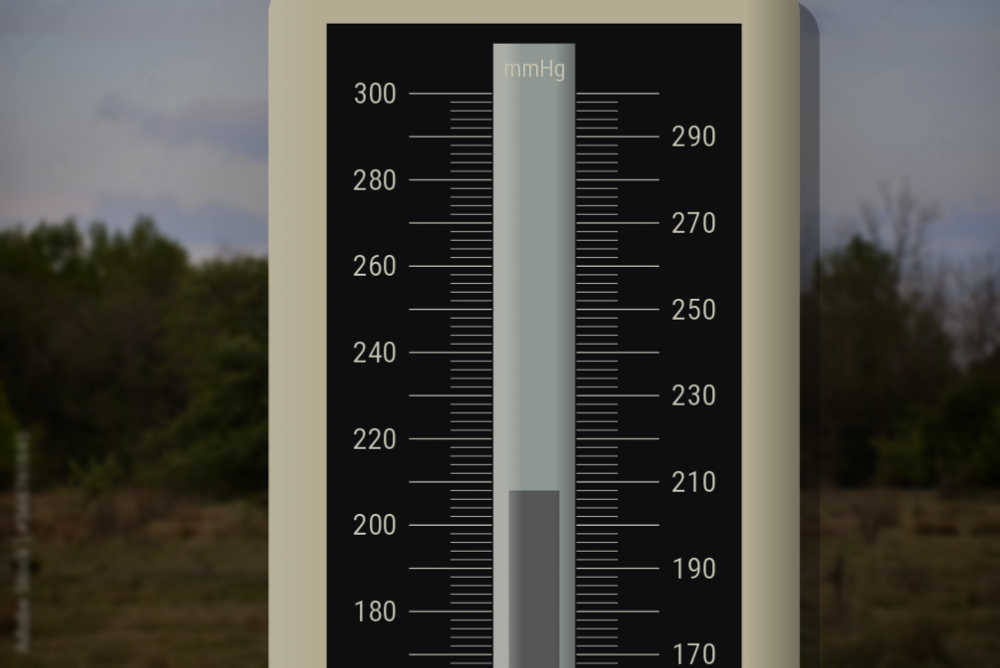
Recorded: {"value": 208, "unit": "mmHg"}
